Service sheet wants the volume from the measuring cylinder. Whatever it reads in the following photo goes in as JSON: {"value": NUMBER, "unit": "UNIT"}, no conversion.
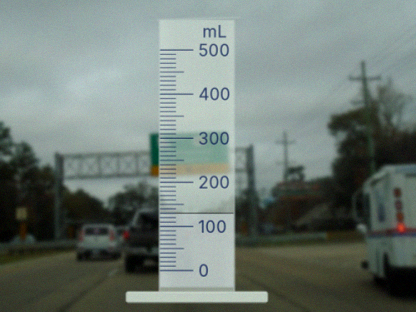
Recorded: {"value": 130, "unit": "mL"}
